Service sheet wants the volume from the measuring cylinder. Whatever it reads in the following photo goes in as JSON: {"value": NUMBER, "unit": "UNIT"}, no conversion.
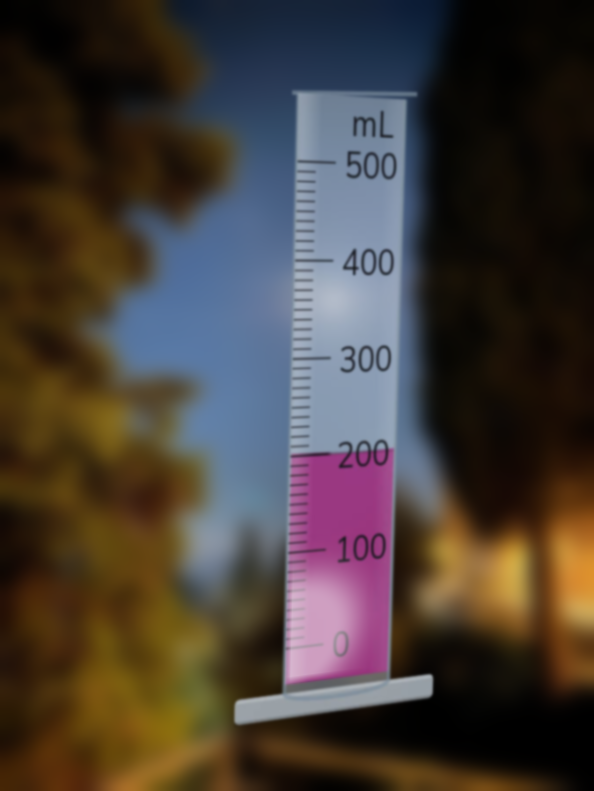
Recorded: {"value": 200, "unit": "mL"}
